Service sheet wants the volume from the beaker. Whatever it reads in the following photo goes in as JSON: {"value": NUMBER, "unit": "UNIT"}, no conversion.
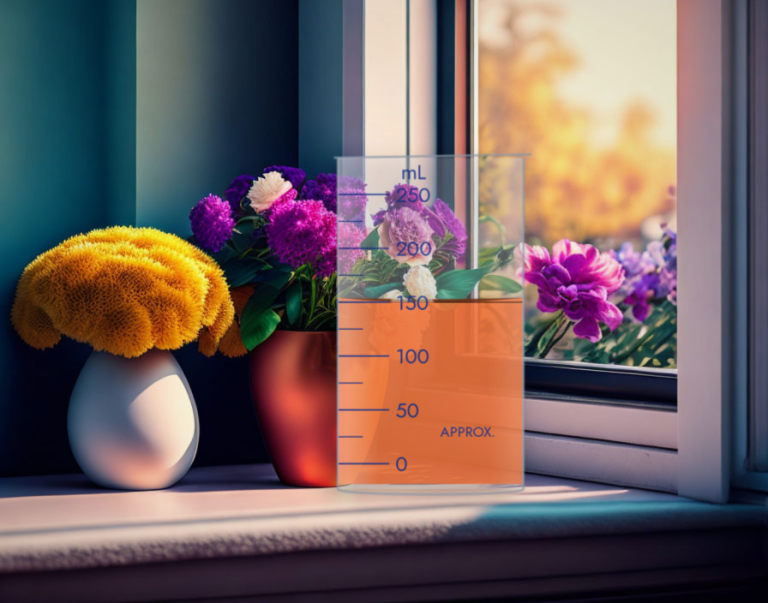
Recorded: {"value": 150, "unit": "mL"}
